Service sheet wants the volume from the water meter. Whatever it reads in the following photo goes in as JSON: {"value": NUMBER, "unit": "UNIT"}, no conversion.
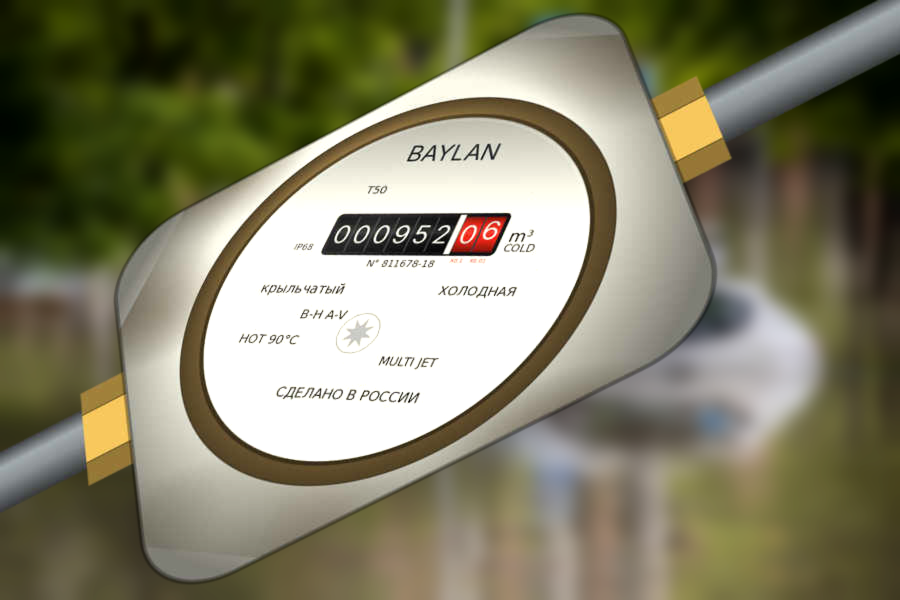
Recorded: {"value": 952.06, "unit": "m³"}
